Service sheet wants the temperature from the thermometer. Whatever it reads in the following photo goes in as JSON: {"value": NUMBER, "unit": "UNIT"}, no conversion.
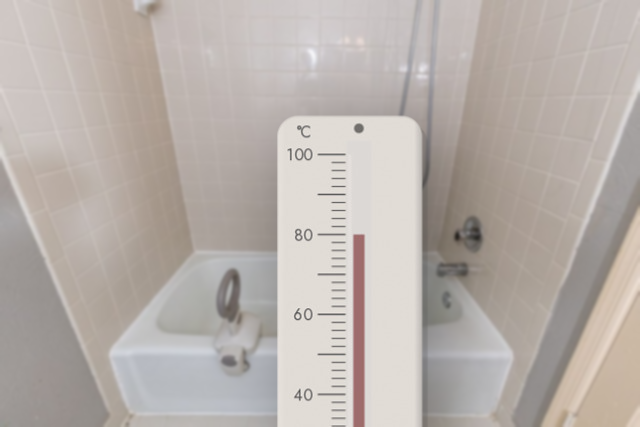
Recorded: {"value": 80, "unit": "°C"}
